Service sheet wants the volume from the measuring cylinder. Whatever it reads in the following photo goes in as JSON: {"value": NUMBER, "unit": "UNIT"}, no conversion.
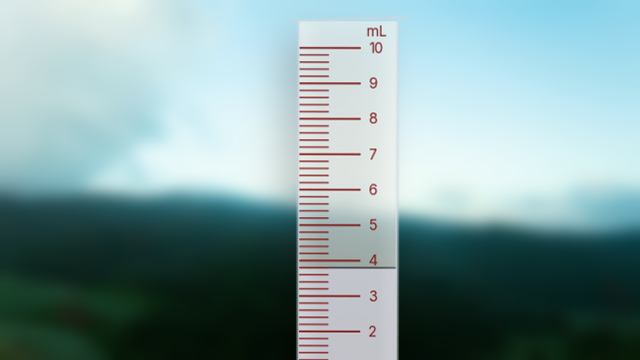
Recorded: {"value": 3.8, "unit": "mL"}
